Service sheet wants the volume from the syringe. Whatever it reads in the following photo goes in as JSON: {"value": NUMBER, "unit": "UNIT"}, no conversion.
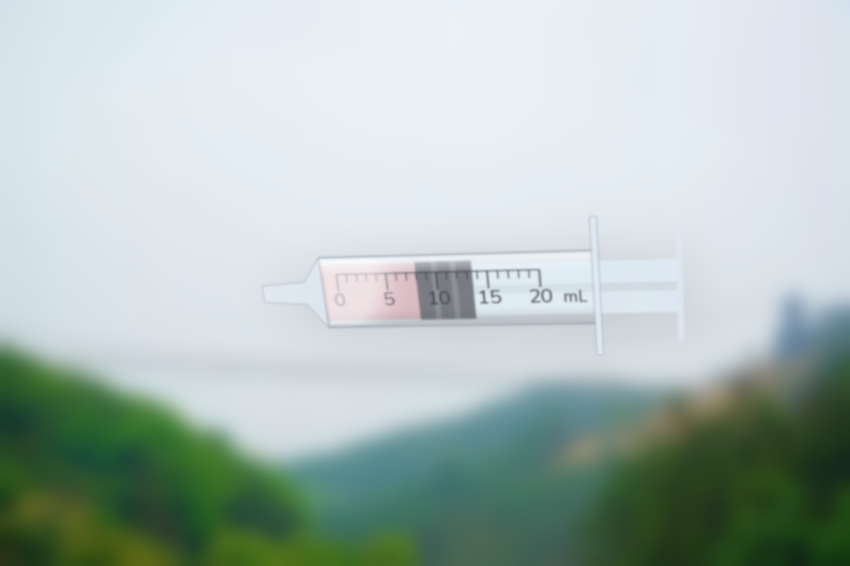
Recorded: {"value": 8, "unit": "mL"}
